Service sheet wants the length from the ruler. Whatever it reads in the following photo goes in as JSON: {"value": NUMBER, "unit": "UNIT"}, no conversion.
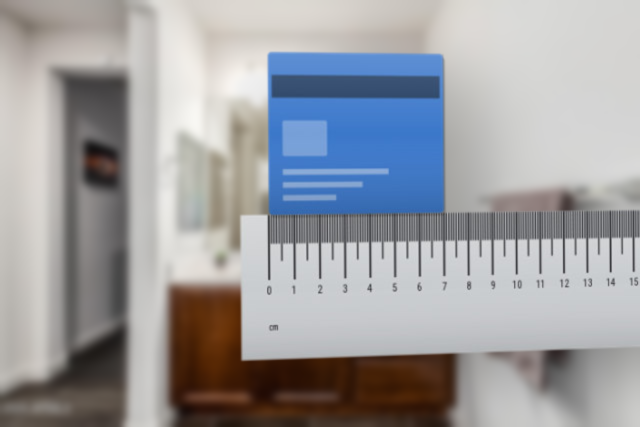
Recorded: {"value": 7, "unit": "cm"}
